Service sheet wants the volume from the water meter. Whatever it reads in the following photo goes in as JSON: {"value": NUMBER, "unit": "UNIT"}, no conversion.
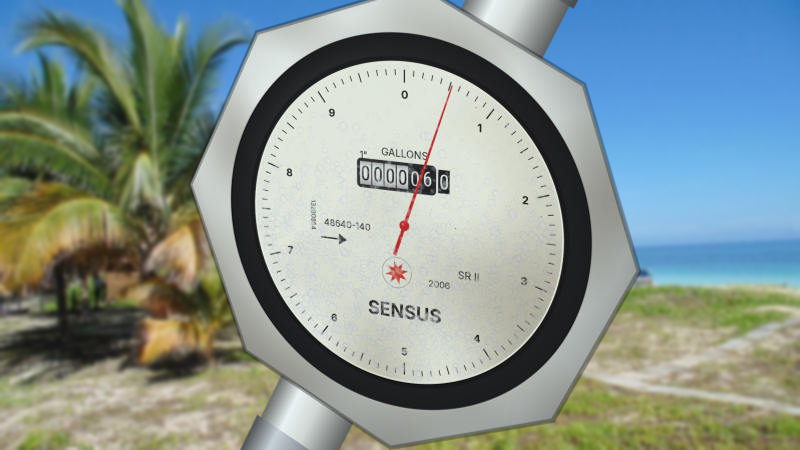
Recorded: {"value": 60.5, "unit": "gal"}
